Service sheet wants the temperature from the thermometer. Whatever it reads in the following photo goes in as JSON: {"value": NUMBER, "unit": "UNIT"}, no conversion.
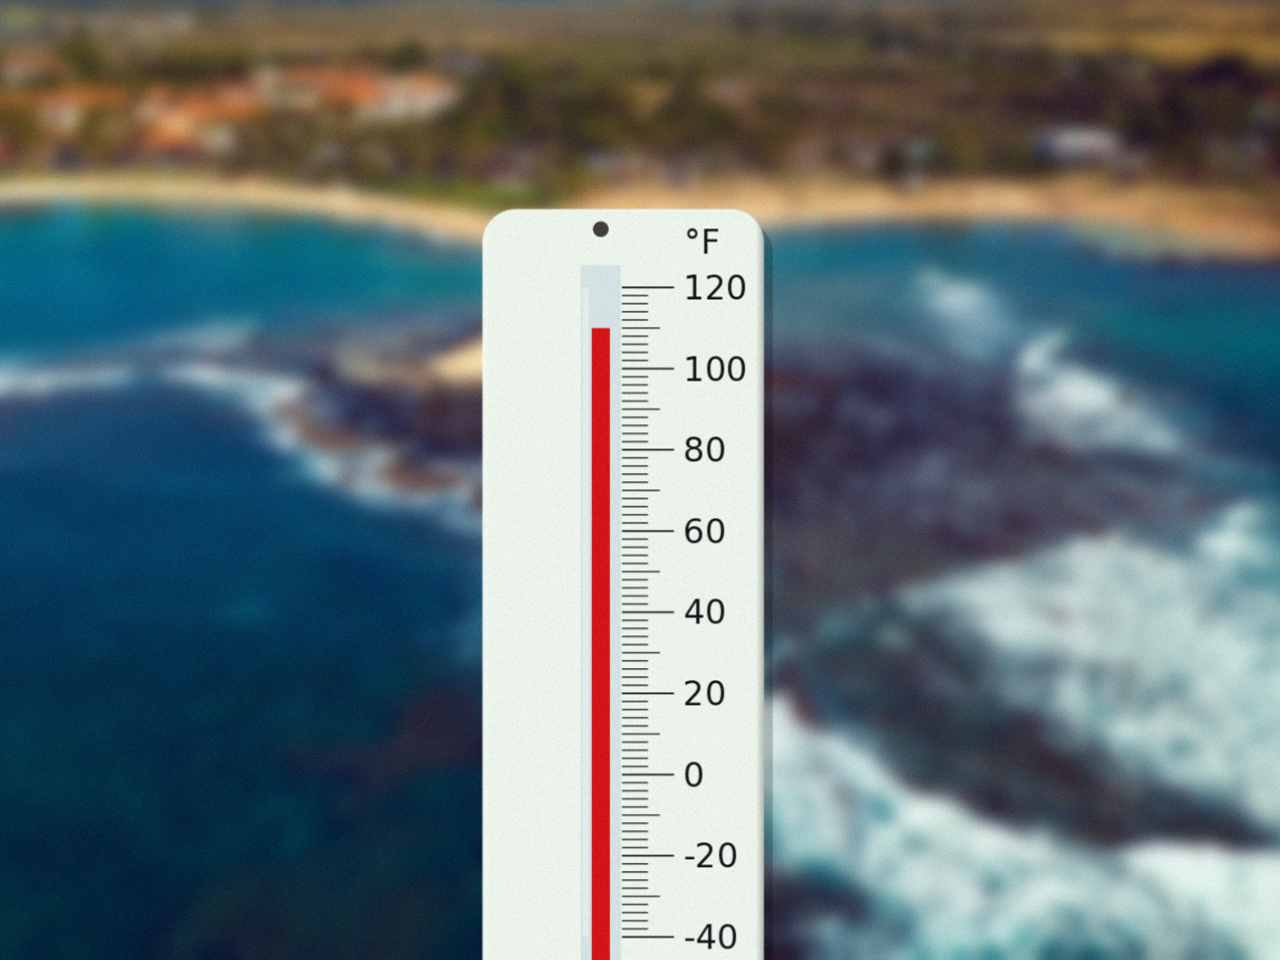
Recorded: {"value": 110, "unit": "°F"}
